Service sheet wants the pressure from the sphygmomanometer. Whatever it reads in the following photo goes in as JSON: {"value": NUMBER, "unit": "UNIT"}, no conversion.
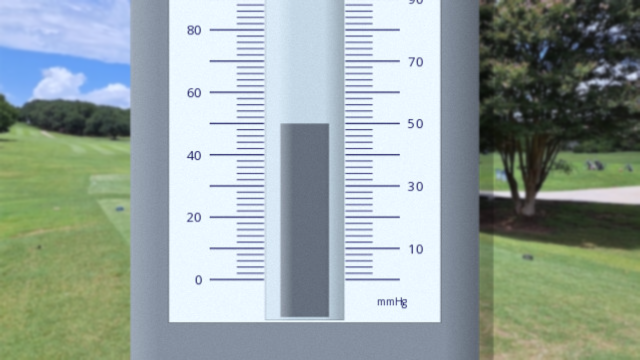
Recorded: {"value": 50, "unit": "mmHg"}
